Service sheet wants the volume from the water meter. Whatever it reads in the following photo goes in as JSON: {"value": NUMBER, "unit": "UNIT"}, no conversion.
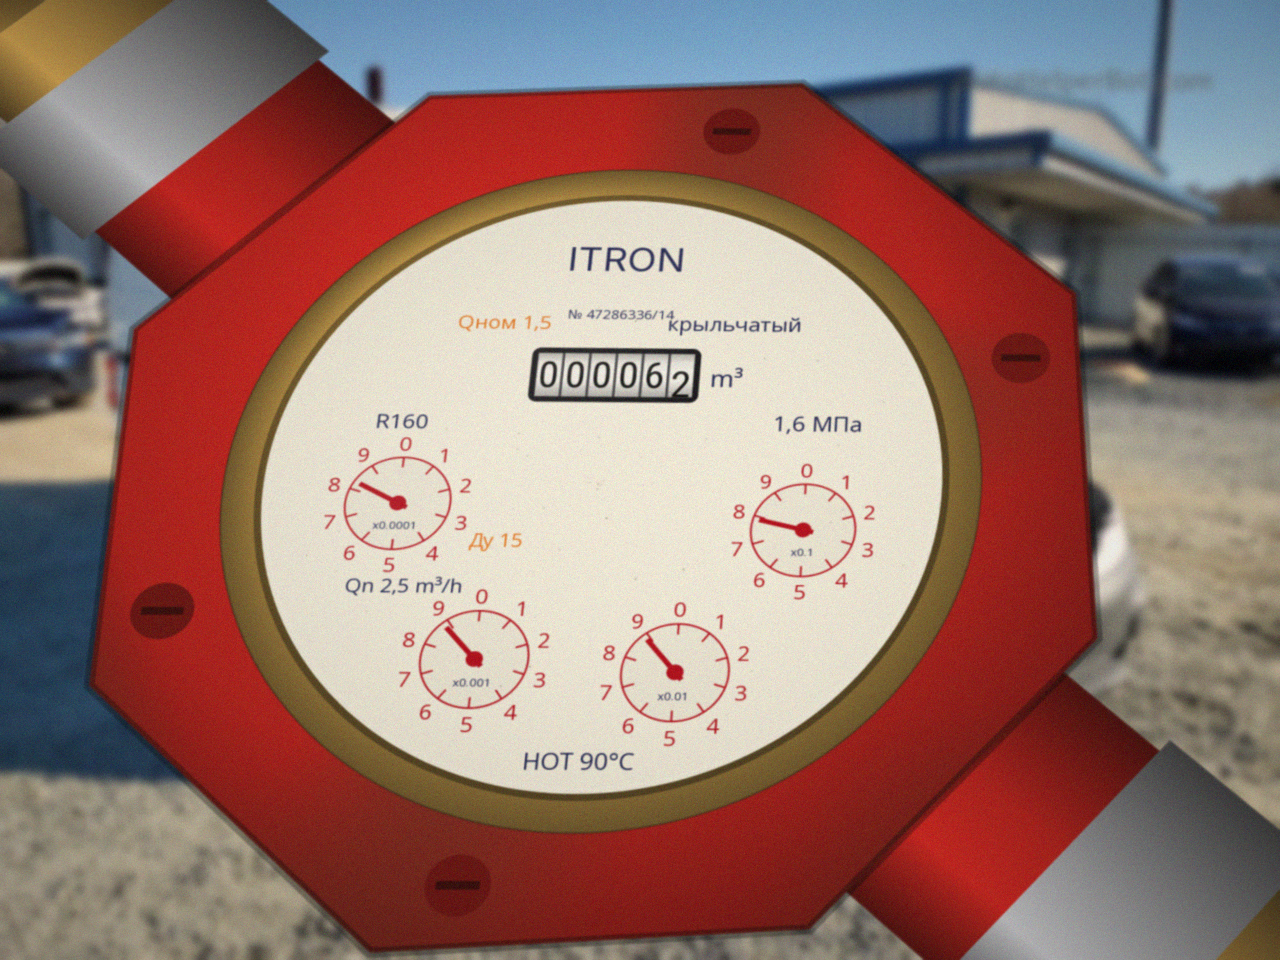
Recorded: {"value": 61.7888, "unit": "m³"}
